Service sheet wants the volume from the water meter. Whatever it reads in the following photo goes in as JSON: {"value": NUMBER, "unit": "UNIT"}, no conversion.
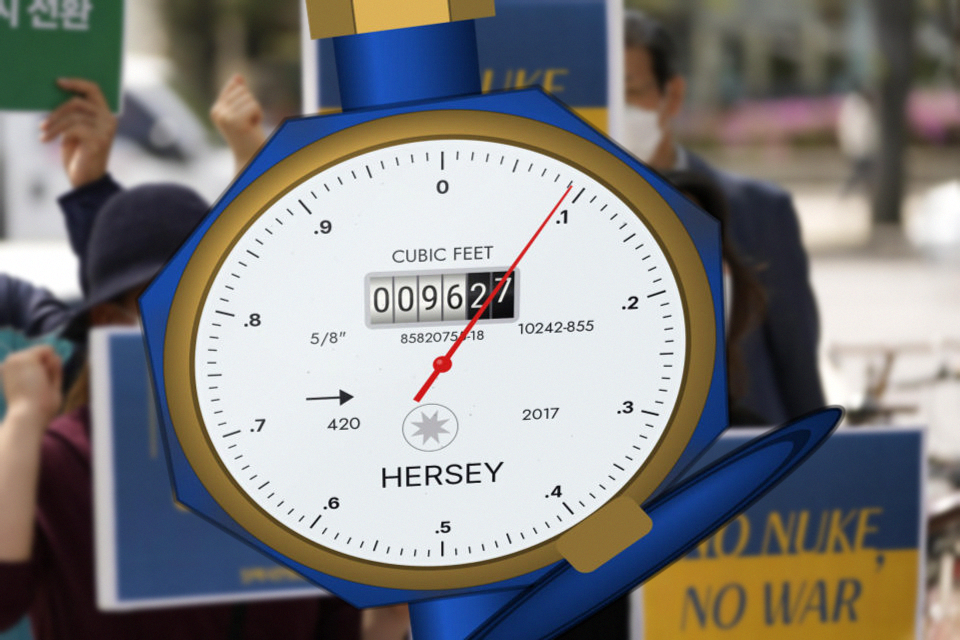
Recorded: {"value": 9627.09, "unit": "ft³"}
